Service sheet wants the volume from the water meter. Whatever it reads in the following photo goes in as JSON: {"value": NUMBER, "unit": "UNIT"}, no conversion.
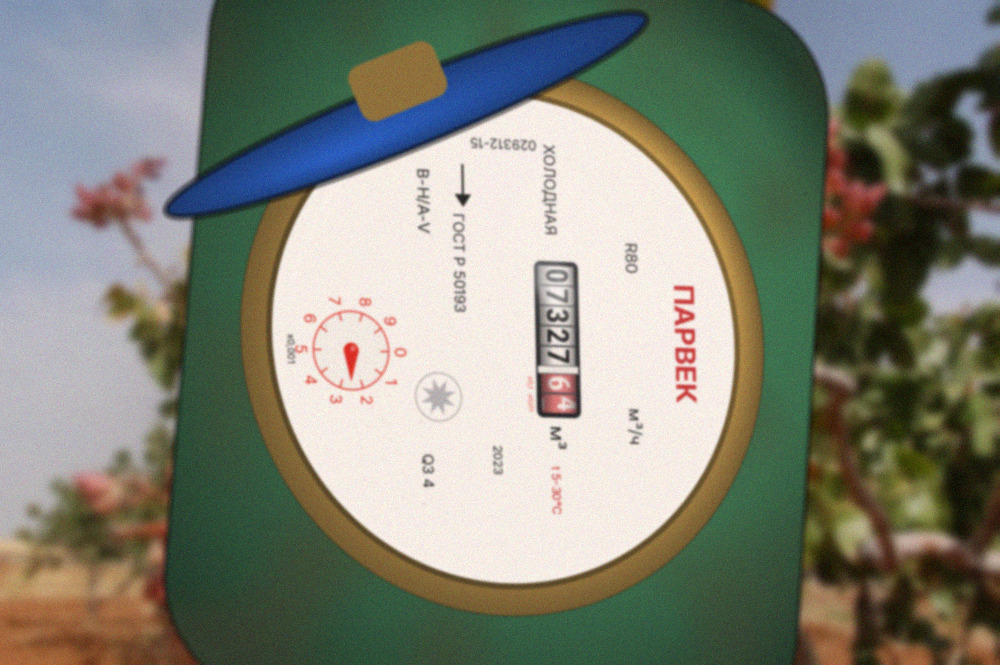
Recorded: {"value": 7327.642, "unit": "m³"}
